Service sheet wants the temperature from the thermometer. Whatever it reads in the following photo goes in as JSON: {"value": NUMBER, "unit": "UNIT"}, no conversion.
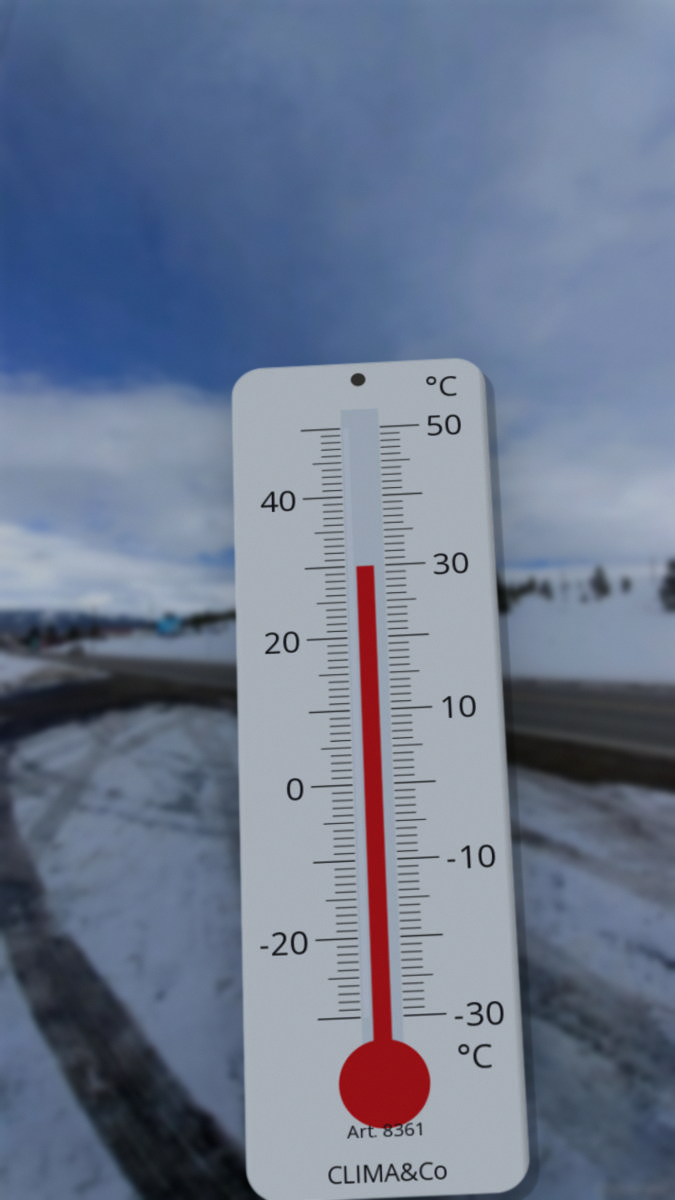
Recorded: {"value": 30, "unit": "°C"}
